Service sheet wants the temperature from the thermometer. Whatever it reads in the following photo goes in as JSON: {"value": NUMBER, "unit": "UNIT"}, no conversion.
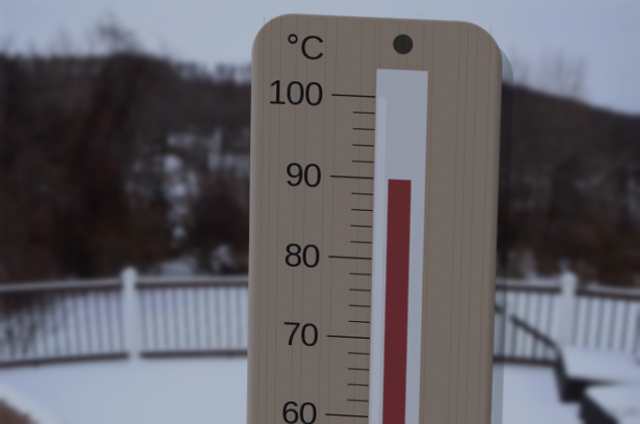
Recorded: {"value": 90, "unit": "°C"}
